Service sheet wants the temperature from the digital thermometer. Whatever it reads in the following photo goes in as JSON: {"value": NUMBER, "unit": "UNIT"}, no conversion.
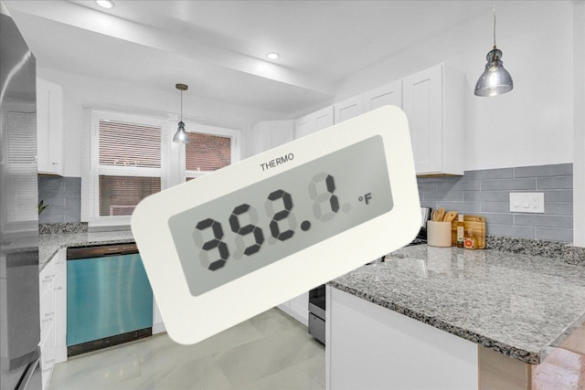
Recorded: {"value": 352.1, "unit": "°F"}
